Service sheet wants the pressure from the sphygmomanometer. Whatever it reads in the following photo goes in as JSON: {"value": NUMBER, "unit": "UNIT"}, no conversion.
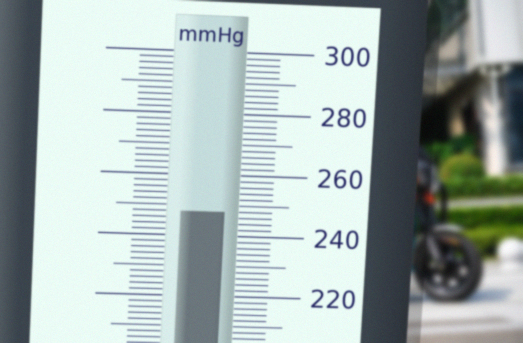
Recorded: {"value": 248, "unit": "mmHg"}
